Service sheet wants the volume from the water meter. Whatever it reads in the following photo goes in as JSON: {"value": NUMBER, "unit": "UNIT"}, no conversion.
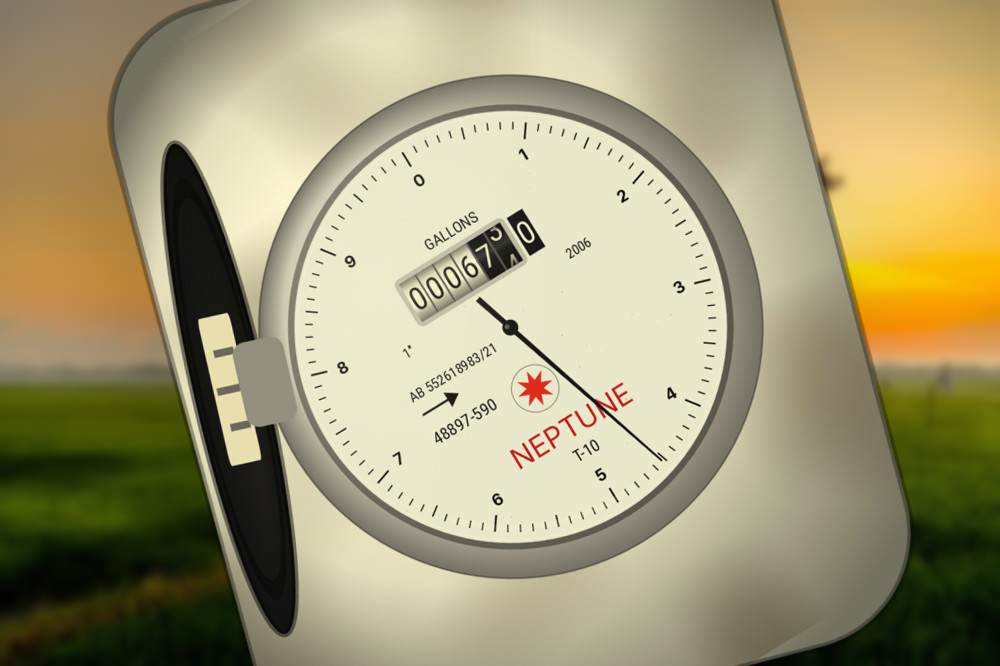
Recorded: {"value": 6734.5, "unit": "gal"}
